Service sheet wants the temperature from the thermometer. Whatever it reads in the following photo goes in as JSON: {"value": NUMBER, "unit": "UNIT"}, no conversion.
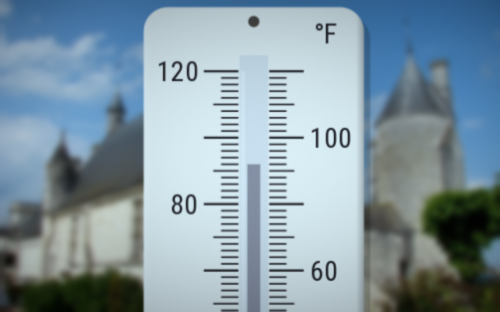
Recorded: {"value": 92, "unit": "°F"}
